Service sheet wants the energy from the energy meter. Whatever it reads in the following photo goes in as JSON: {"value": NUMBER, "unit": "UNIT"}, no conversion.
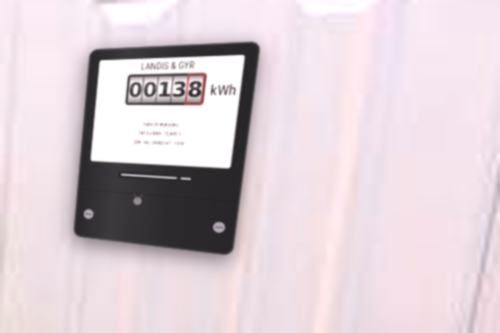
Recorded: {"value": 13.8, "unit": "kWh"}
